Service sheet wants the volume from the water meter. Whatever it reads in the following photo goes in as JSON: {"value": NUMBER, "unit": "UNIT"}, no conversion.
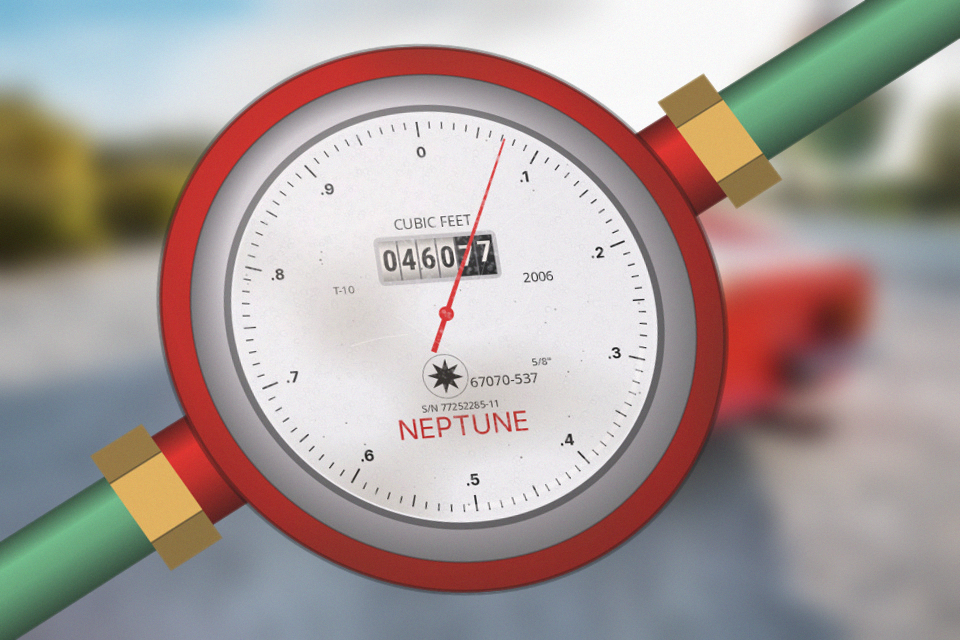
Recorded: {"value": 46077.07, "unit": "ft³"}
